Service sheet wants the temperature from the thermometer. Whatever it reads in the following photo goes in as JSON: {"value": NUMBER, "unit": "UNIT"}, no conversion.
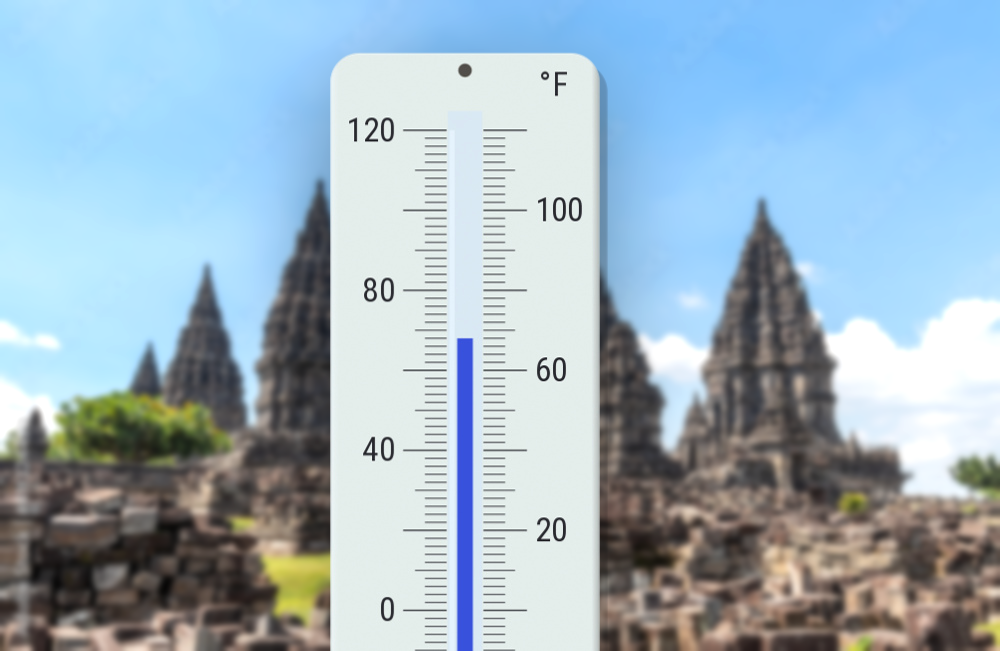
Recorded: {"value": 68, "unit": "°F"}
